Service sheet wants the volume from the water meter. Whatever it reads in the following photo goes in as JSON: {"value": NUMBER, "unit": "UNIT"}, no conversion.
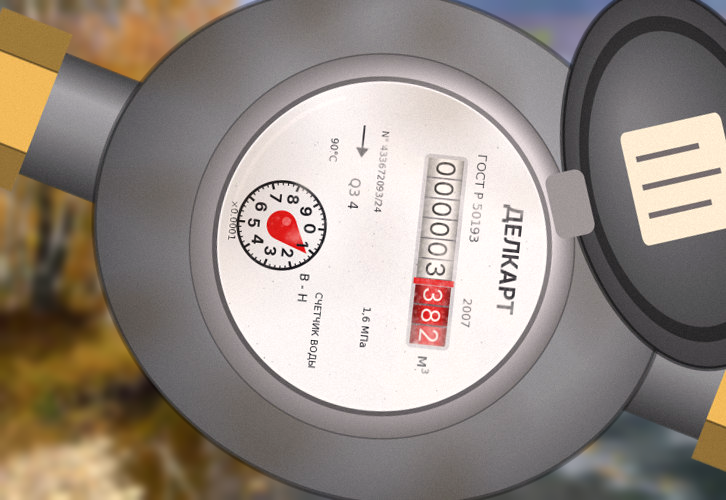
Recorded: {"value": 3.3821, "unit": "m³"}
